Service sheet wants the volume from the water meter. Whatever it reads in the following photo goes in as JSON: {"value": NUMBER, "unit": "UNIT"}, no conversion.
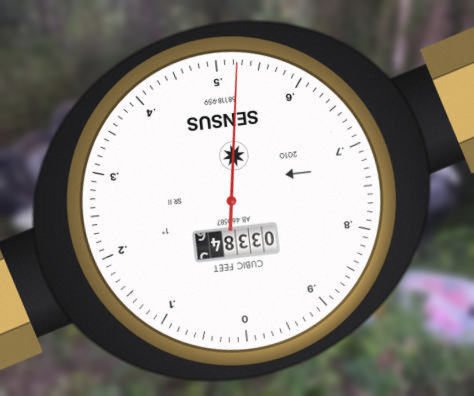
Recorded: {"value": 33845.52, "unit": "ft³"}
